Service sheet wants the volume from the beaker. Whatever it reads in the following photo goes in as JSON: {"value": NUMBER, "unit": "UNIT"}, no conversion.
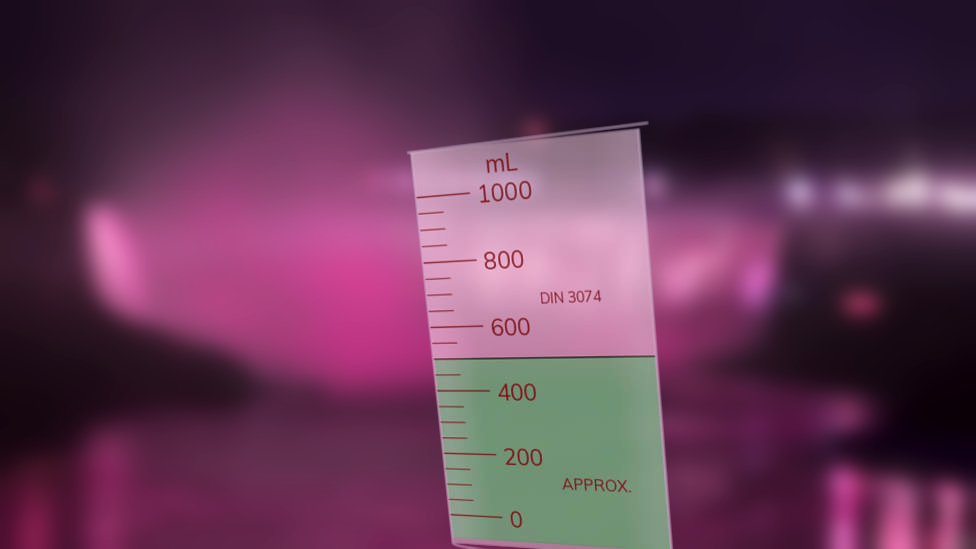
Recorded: {"value": 500, "unit": "mL"}
